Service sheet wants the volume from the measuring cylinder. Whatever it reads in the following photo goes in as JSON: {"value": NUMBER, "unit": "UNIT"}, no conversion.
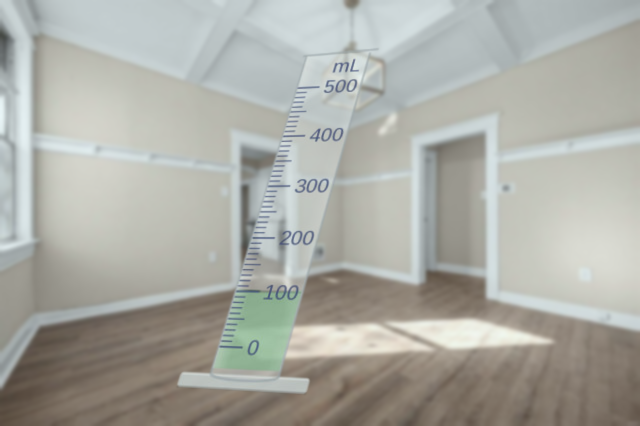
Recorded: {"value": 100, "unit": "mL"}
